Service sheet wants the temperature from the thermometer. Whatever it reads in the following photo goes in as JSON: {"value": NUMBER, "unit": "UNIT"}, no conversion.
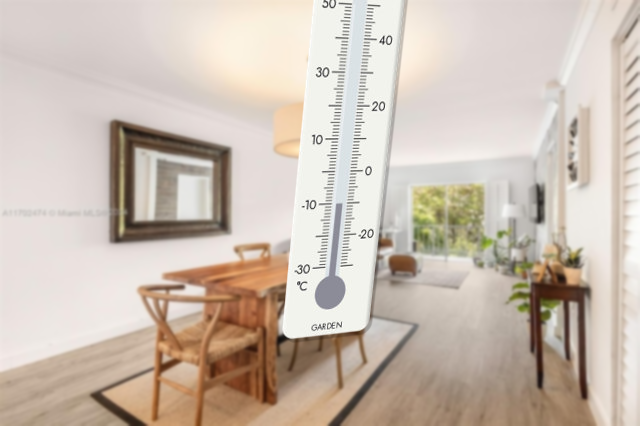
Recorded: {"value": -10, "unit": "°C"}
